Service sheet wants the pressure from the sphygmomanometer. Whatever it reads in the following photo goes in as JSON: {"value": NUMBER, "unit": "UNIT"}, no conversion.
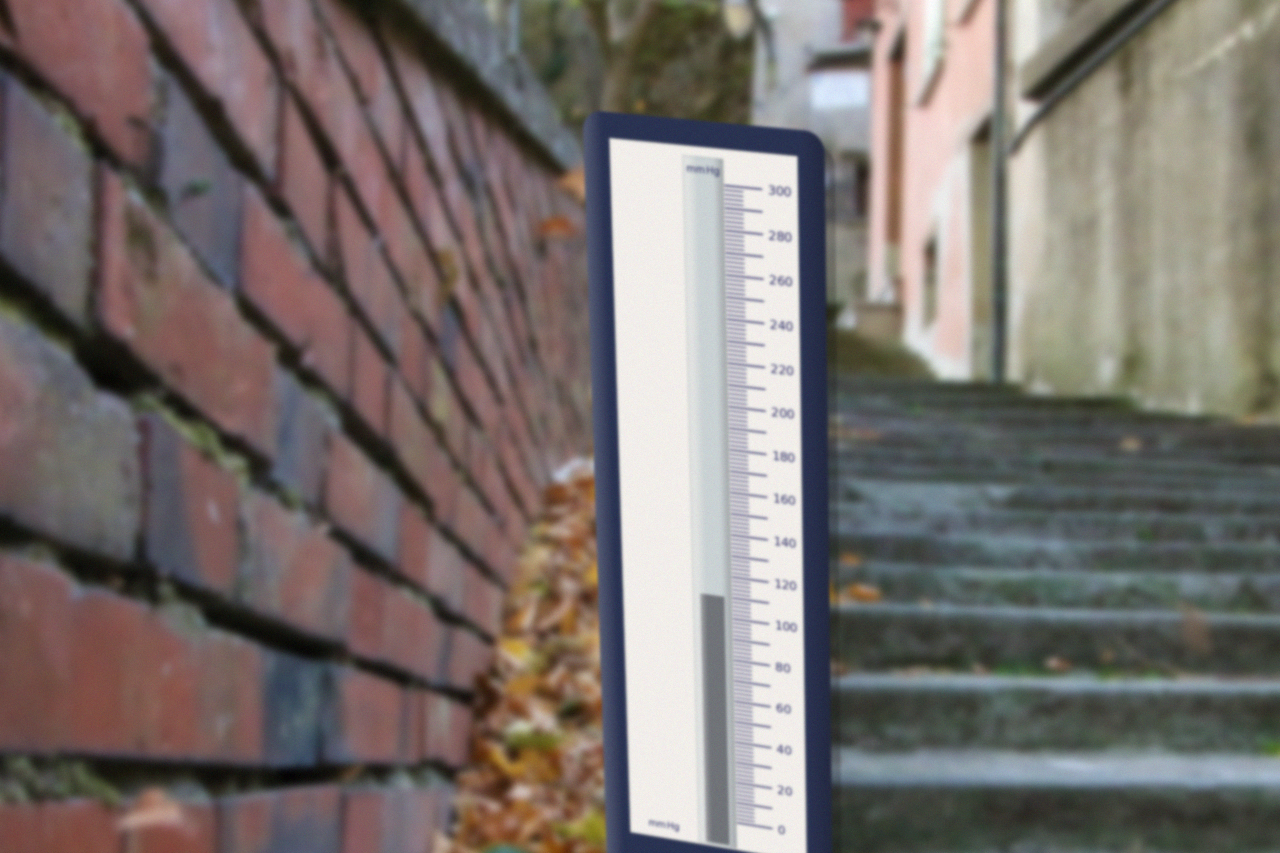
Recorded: {"value": 110, "unit": "mmHg"}
